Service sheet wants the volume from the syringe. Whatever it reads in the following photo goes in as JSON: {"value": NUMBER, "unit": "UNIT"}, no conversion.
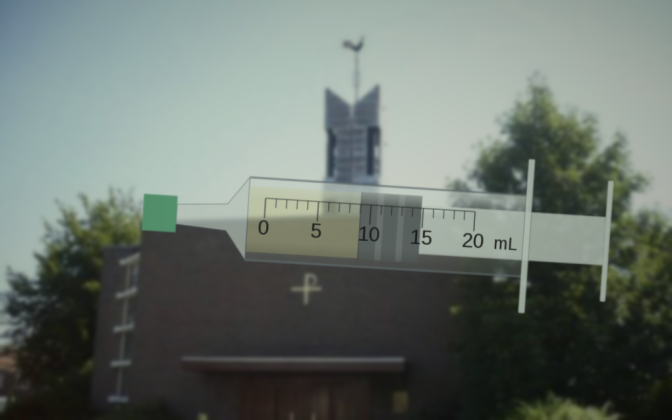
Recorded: {"value": 9, "unit": "mL"}
